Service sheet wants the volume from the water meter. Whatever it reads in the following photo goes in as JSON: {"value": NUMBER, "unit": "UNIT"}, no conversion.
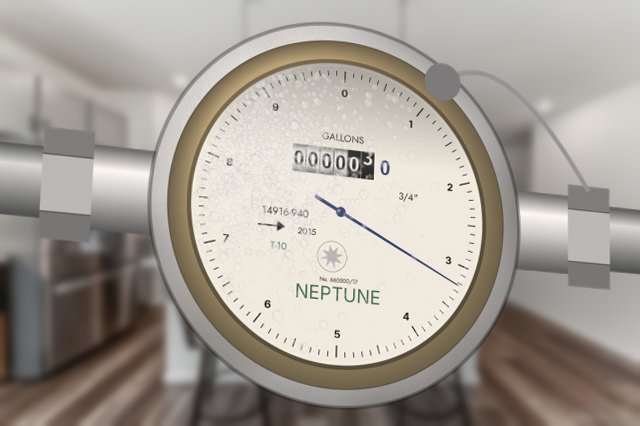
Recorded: {"value": 33.2, "unit": "gal"}
